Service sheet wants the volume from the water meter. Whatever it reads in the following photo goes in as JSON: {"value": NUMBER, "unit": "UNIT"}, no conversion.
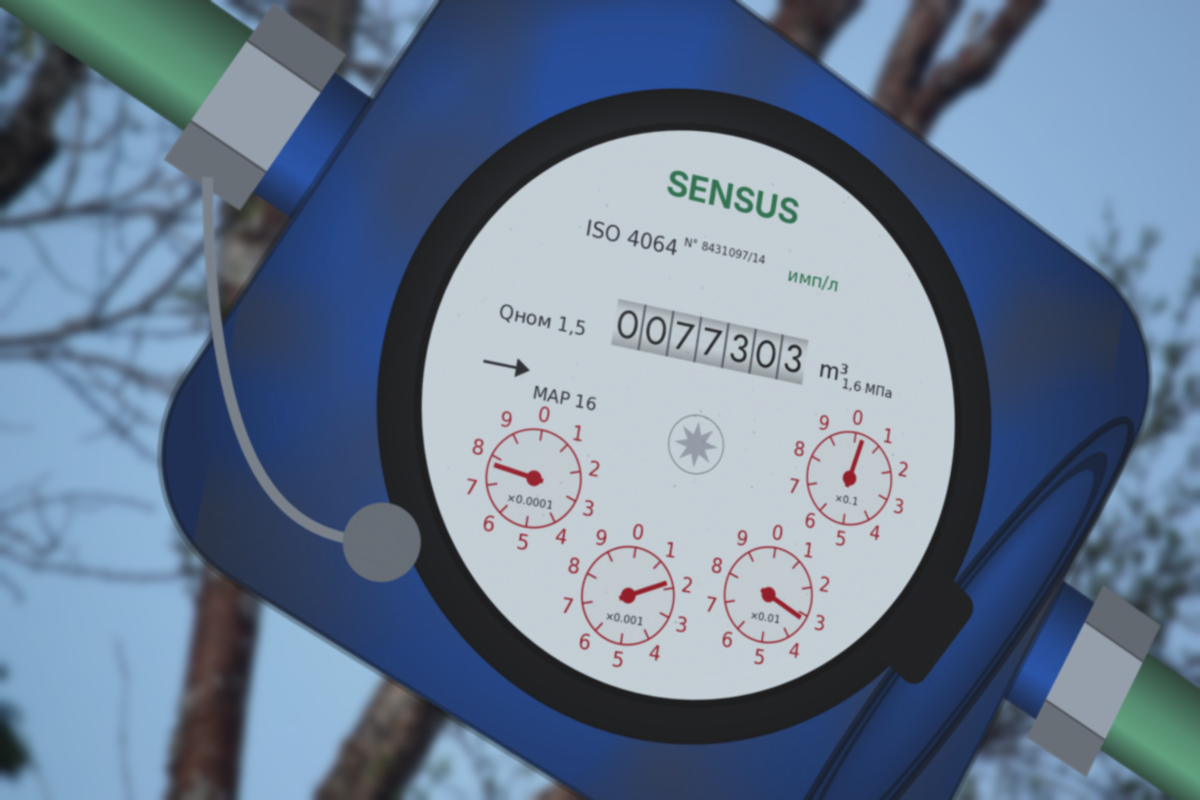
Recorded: {"value": 77303.0317, "unit": "m³"}
